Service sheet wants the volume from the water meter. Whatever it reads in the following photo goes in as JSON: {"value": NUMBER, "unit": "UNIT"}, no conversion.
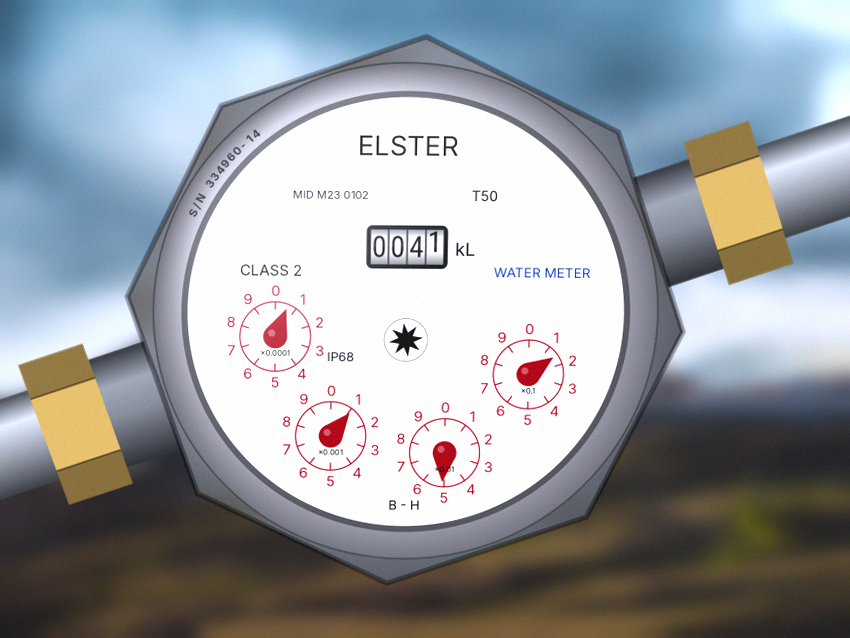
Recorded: {"value": 41.1510, "unit": "kL"}
